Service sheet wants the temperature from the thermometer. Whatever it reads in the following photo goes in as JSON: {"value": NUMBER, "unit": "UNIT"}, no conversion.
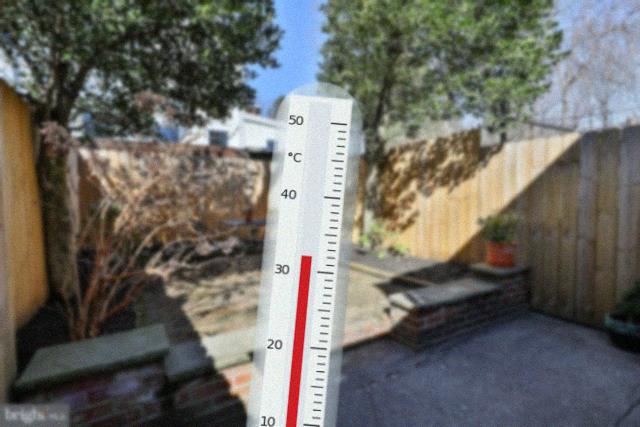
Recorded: {"value": 32, "unit": "°C"}
